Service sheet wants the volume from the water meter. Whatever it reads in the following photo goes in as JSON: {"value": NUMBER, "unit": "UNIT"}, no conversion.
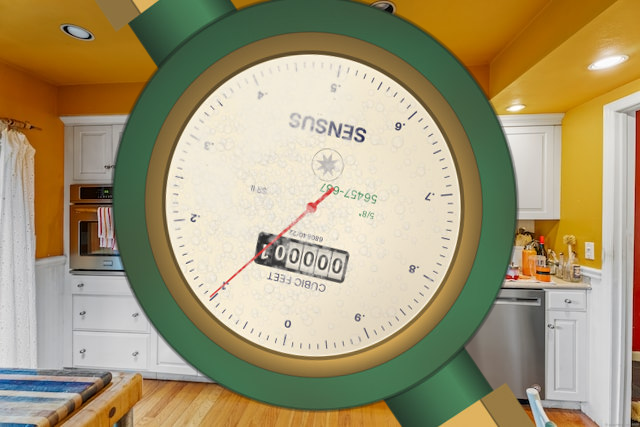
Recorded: {"value": 1.10, "unit": "ft³"}
